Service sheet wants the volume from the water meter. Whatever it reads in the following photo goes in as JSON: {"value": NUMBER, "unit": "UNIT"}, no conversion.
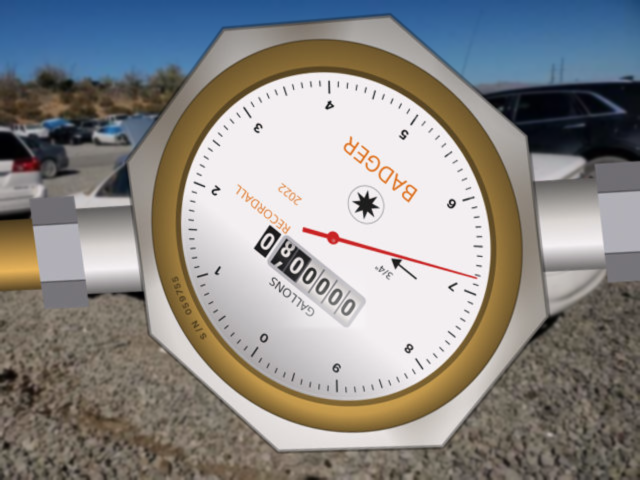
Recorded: {"value": 76.8, "unit": "gal"}
